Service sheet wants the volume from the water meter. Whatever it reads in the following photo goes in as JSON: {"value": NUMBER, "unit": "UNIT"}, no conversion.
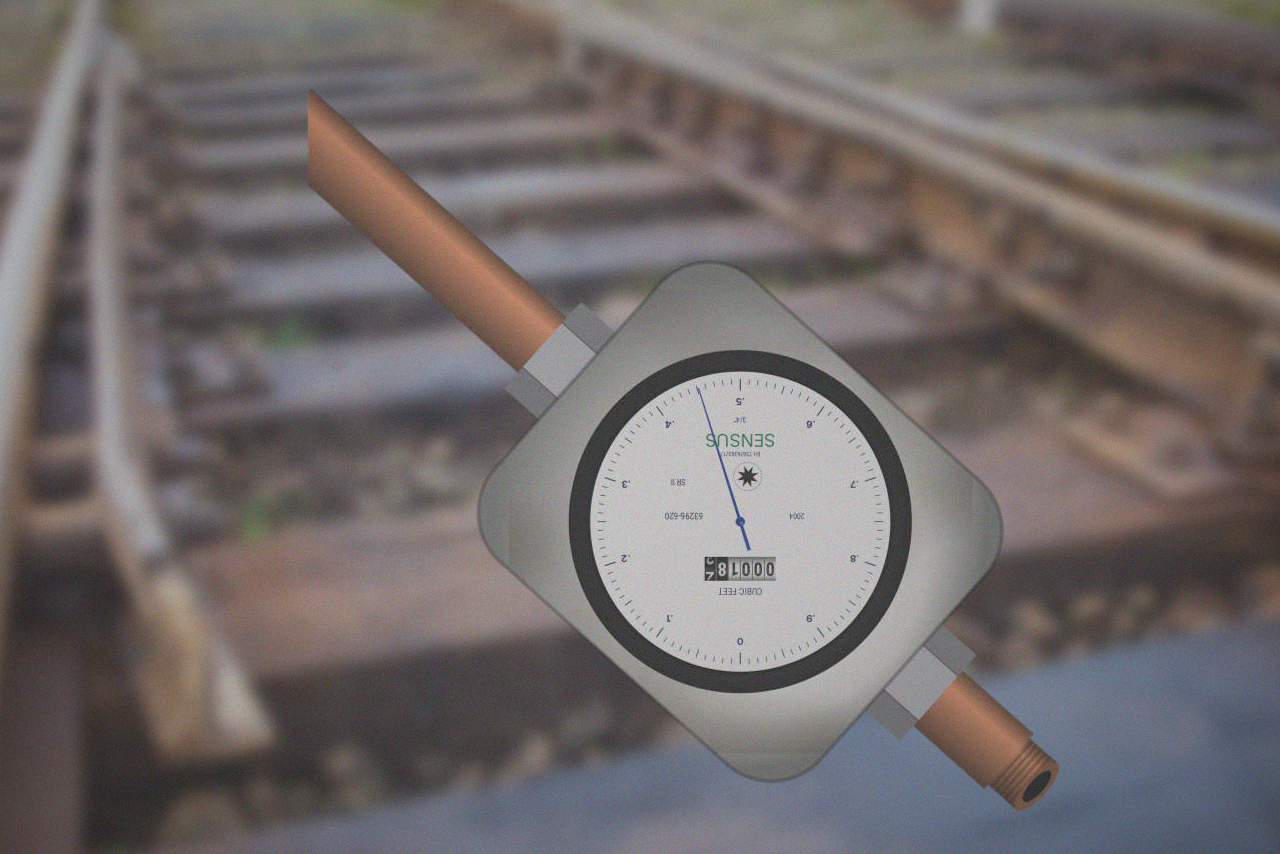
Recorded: {"value": 182.45, "unit": "ft³"}
